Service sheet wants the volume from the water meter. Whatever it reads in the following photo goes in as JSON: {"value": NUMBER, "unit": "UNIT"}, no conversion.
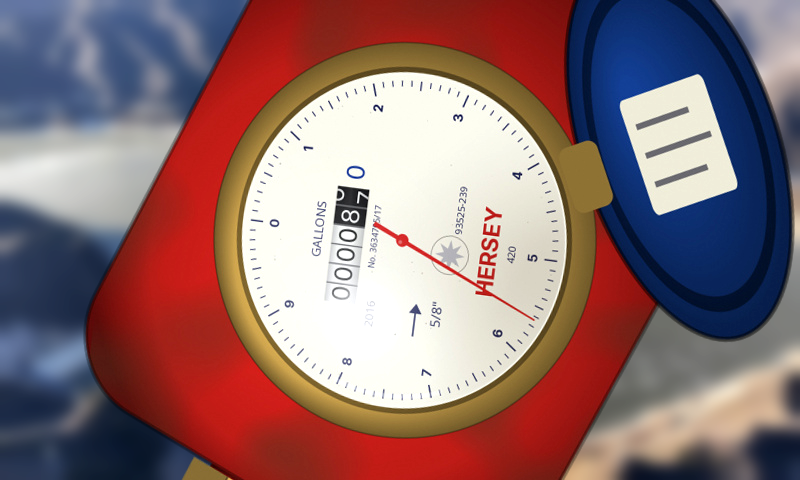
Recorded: {"value": 865.6, "unit": "gal"}
